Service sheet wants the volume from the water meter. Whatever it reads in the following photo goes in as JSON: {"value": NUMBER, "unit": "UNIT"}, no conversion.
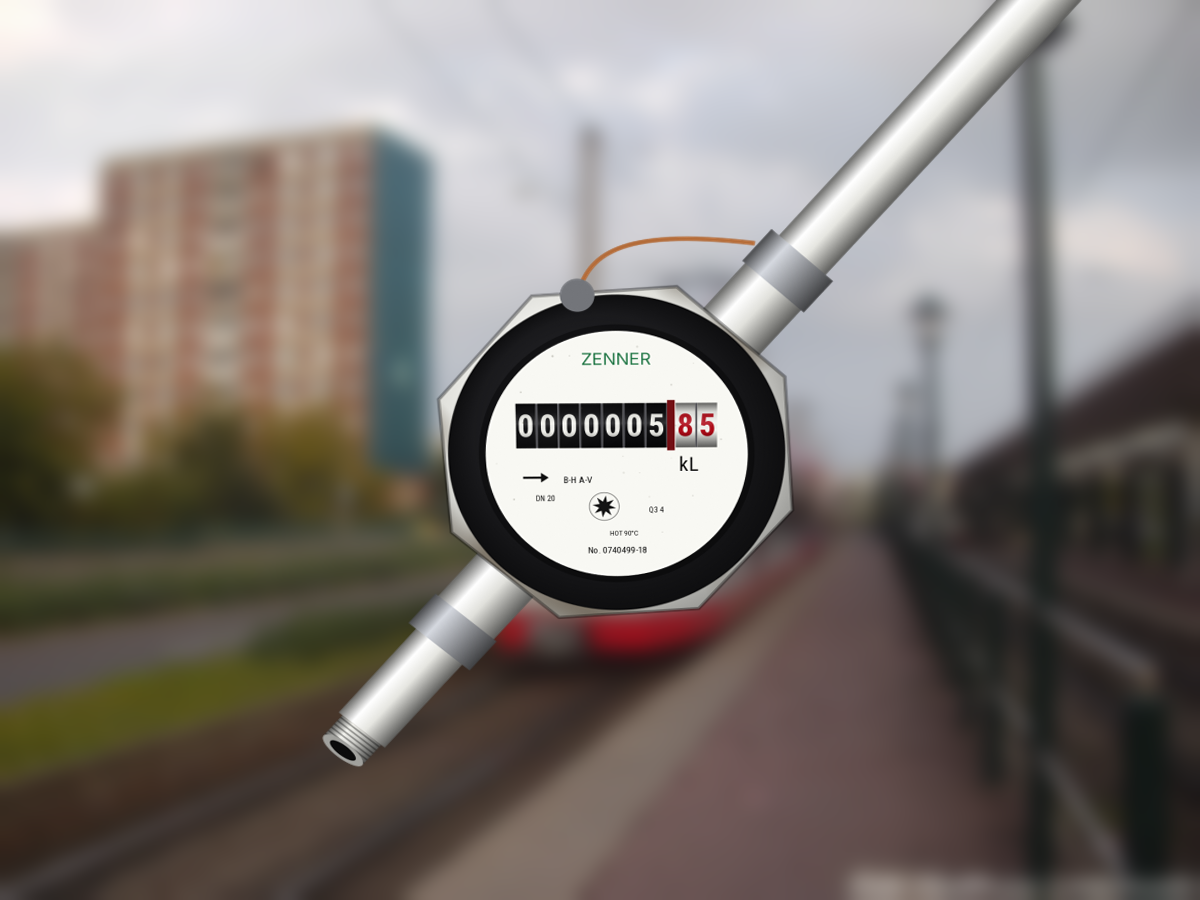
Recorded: {"value": 5.85, "unit": "kL"}
